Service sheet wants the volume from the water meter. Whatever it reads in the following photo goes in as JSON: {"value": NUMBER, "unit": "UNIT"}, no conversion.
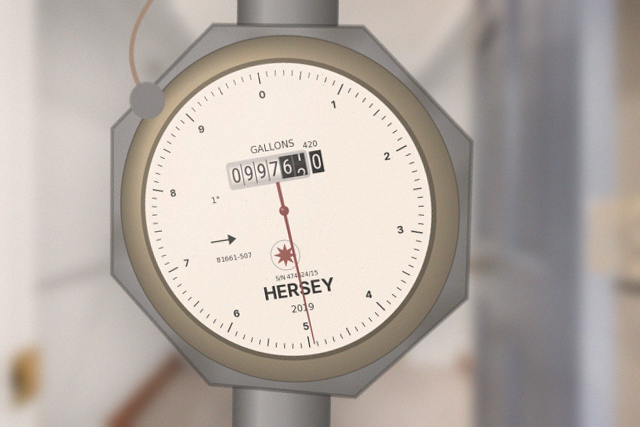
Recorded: {"value": 997614.9, "unit": "gal"}
